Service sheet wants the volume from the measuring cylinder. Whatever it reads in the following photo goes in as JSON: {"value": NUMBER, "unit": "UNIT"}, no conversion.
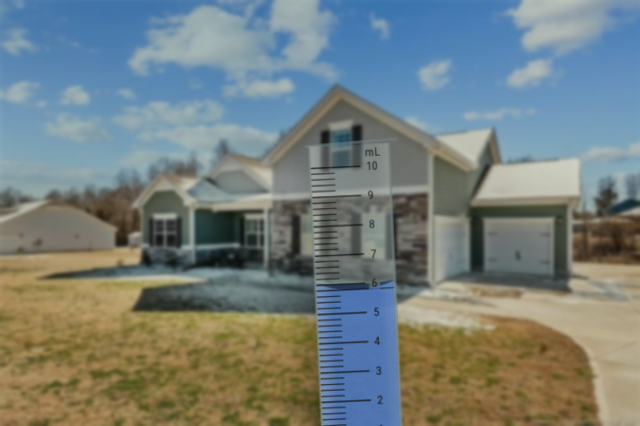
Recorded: {"value": 5.8, "unit": "mL"}
